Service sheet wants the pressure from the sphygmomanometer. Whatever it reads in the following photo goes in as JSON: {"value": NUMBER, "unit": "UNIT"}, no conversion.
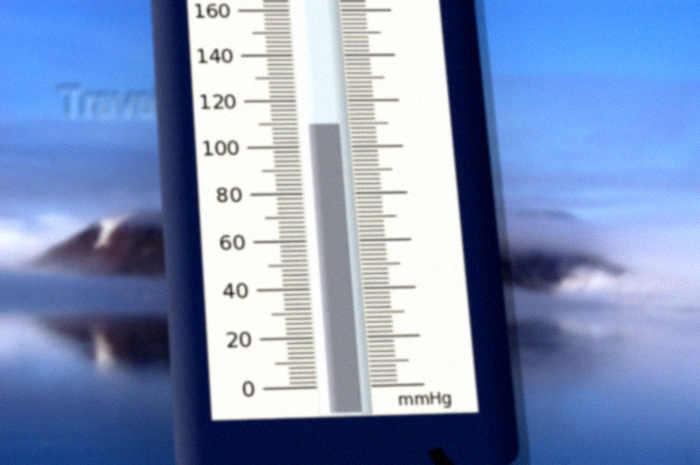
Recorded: {"value": 110, "unit": "mmHg"}
